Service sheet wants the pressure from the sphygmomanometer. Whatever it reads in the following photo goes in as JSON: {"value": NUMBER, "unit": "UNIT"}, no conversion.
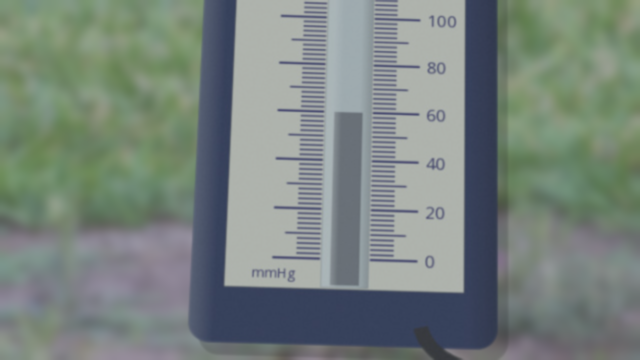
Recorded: {"value": 60, "unit": "mmHg"}
